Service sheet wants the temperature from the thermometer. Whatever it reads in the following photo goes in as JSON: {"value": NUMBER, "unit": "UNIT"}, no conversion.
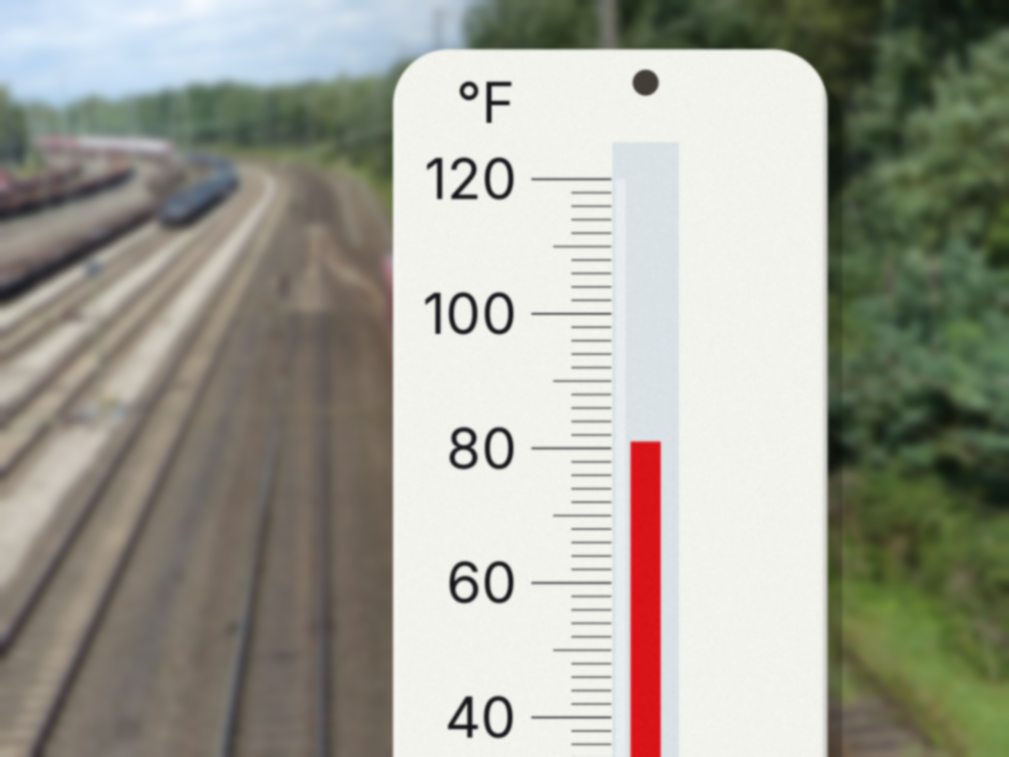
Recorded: {"value": 81, "unit": "°F"}
